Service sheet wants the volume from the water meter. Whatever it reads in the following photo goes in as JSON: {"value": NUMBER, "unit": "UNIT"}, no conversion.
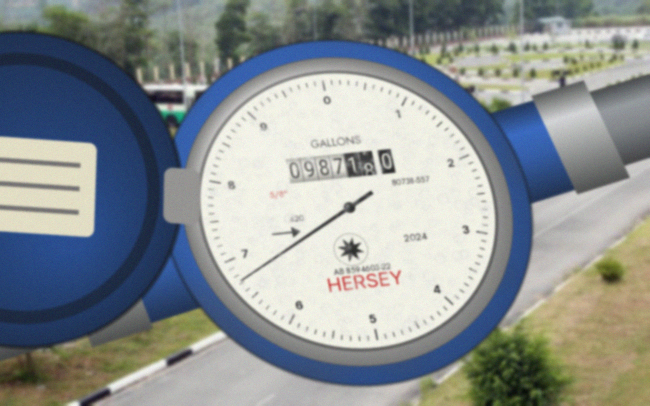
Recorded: {"value": 987176.7, "unit": "gal"}
